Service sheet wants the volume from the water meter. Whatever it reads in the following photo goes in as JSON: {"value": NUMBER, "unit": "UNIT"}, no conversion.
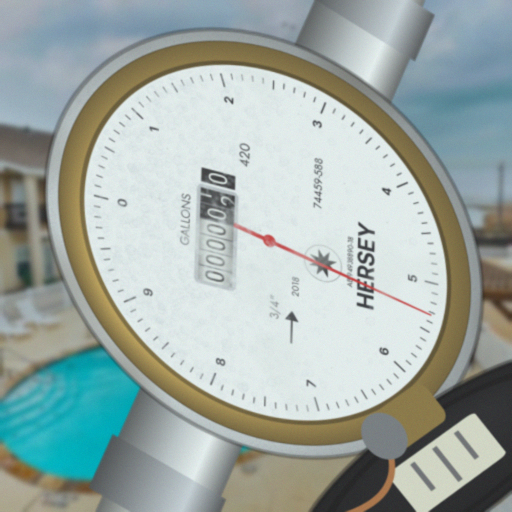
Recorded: {"value": 15.3, "unit": "gal"}
